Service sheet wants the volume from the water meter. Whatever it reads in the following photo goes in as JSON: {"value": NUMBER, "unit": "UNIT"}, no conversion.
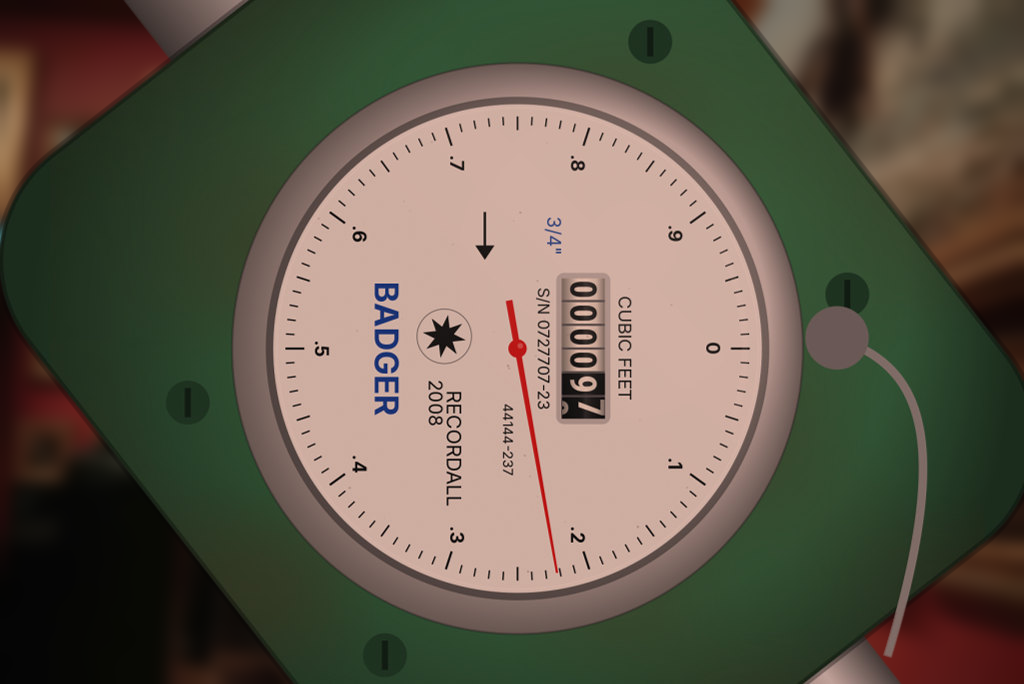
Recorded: {"value": 97.22, "unit": "ft³"}
